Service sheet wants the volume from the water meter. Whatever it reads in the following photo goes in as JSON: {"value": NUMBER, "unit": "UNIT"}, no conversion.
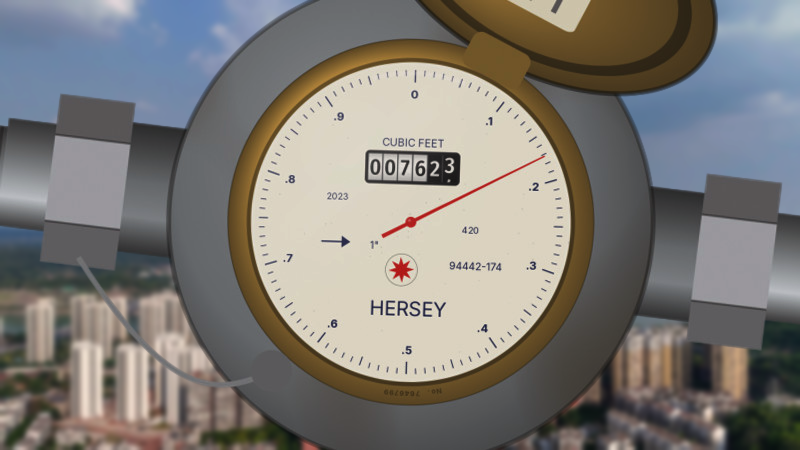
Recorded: {"value": 7623.17, "unit": "ft³"}
